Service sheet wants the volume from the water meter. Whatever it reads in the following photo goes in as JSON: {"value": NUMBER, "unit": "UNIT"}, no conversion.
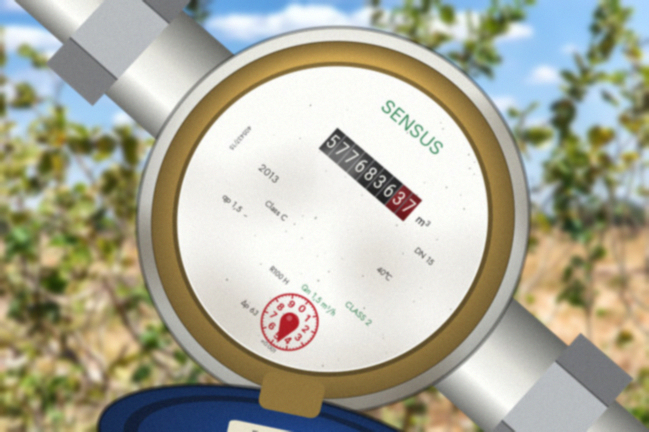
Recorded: {"value": 5776836.374, "unit": "m³"}
